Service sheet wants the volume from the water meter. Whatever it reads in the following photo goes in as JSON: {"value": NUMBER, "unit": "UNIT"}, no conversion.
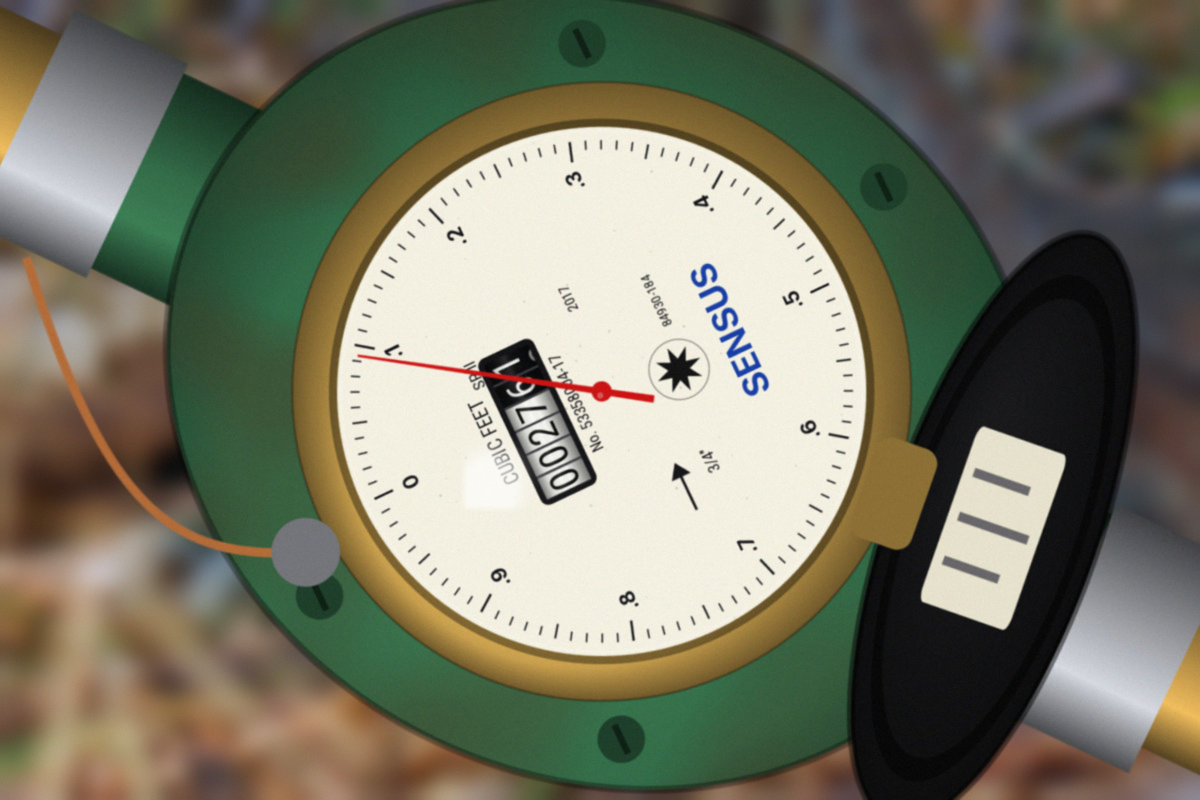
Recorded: {"value": 2761.09, "unit": "ft³"}
